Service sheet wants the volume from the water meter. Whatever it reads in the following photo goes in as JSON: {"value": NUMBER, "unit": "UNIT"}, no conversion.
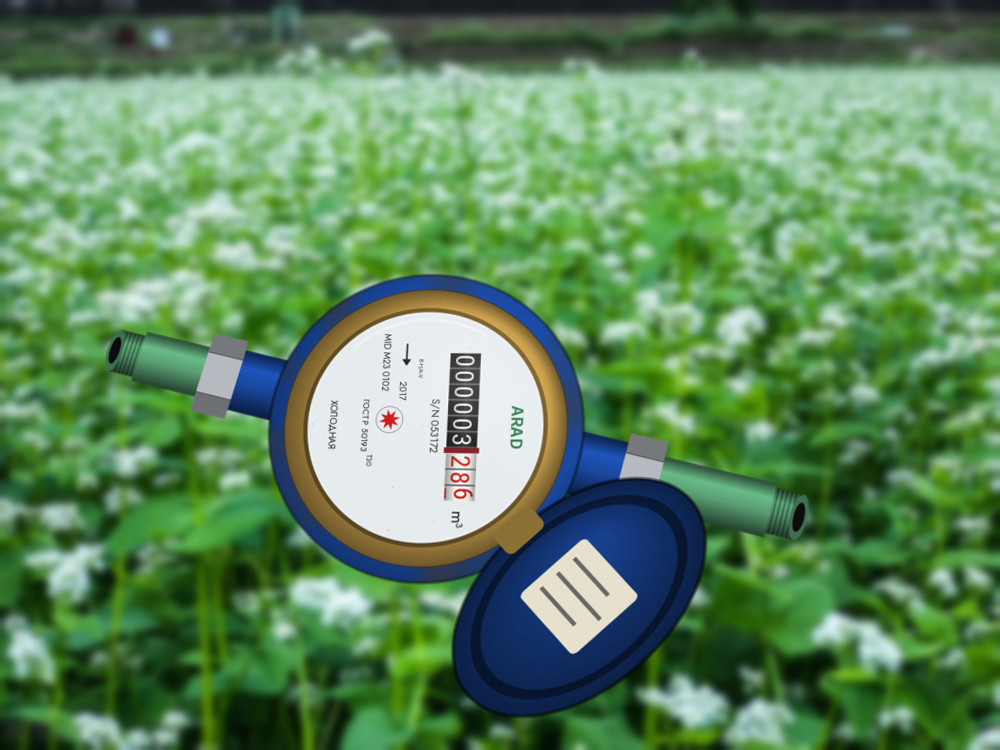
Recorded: {"value": 3.286, "unit": "m³"}
